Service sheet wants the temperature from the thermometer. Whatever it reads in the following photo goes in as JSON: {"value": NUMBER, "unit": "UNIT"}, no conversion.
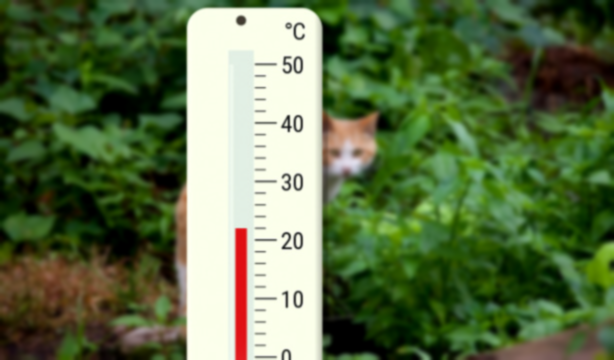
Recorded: {"value": 22, "unit": "°C"}
